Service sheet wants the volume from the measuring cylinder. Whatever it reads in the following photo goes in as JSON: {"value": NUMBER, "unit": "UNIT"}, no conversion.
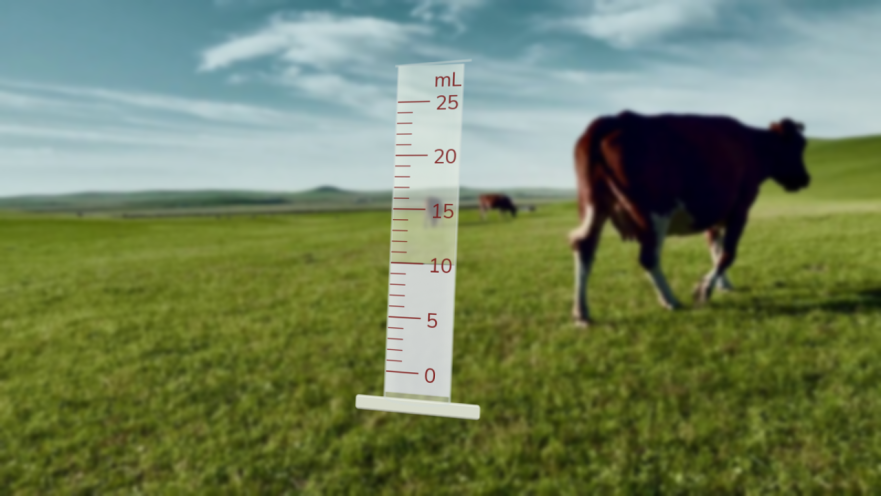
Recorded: {"value": 10, "unit": "mL"}
